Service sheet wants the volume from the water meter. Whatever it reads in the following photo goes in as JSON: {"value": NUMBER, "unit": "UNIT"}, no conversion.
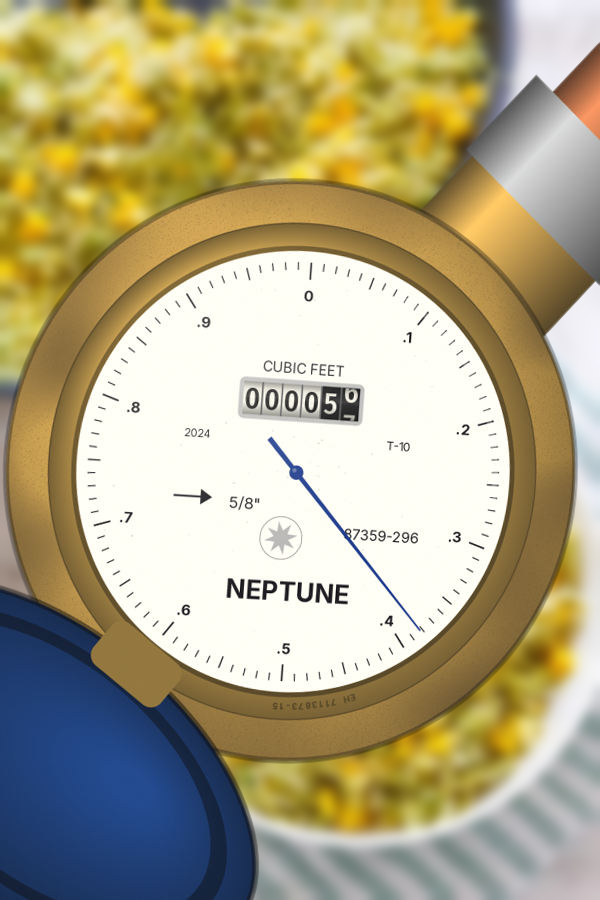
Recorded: {"value": 56.38, "unit": "ft³"}
